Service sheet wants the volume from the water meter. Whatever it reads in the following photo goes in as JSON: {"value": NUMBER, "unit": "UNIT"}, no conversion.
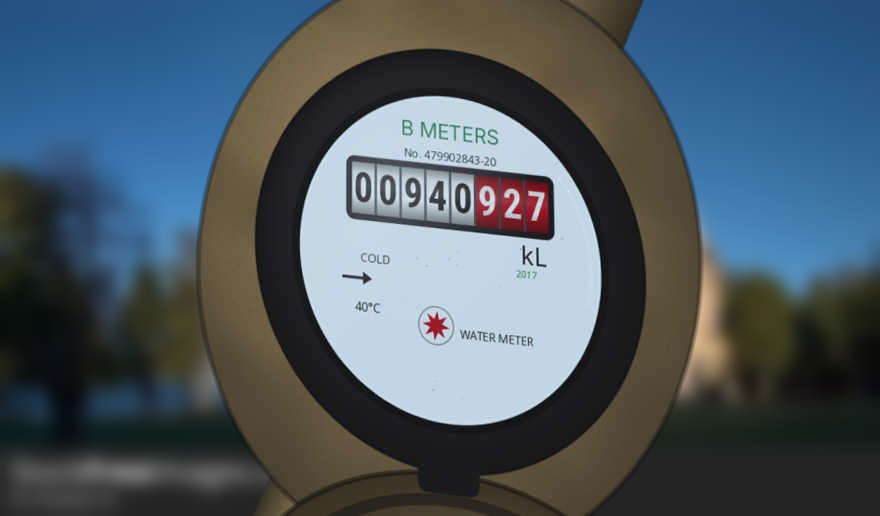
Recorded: {"value": 940.927, "unit": "kL"}
